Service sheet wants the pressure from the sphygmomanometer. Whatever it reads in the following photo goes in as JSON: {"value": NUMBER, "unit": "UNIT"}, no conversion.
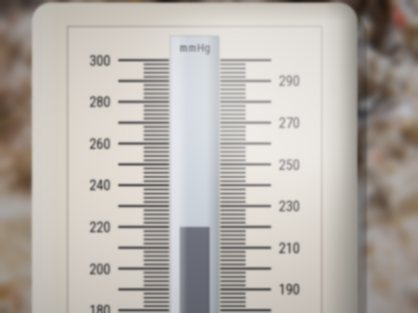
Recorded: {"value": 220, "unit": "mmHg"}
